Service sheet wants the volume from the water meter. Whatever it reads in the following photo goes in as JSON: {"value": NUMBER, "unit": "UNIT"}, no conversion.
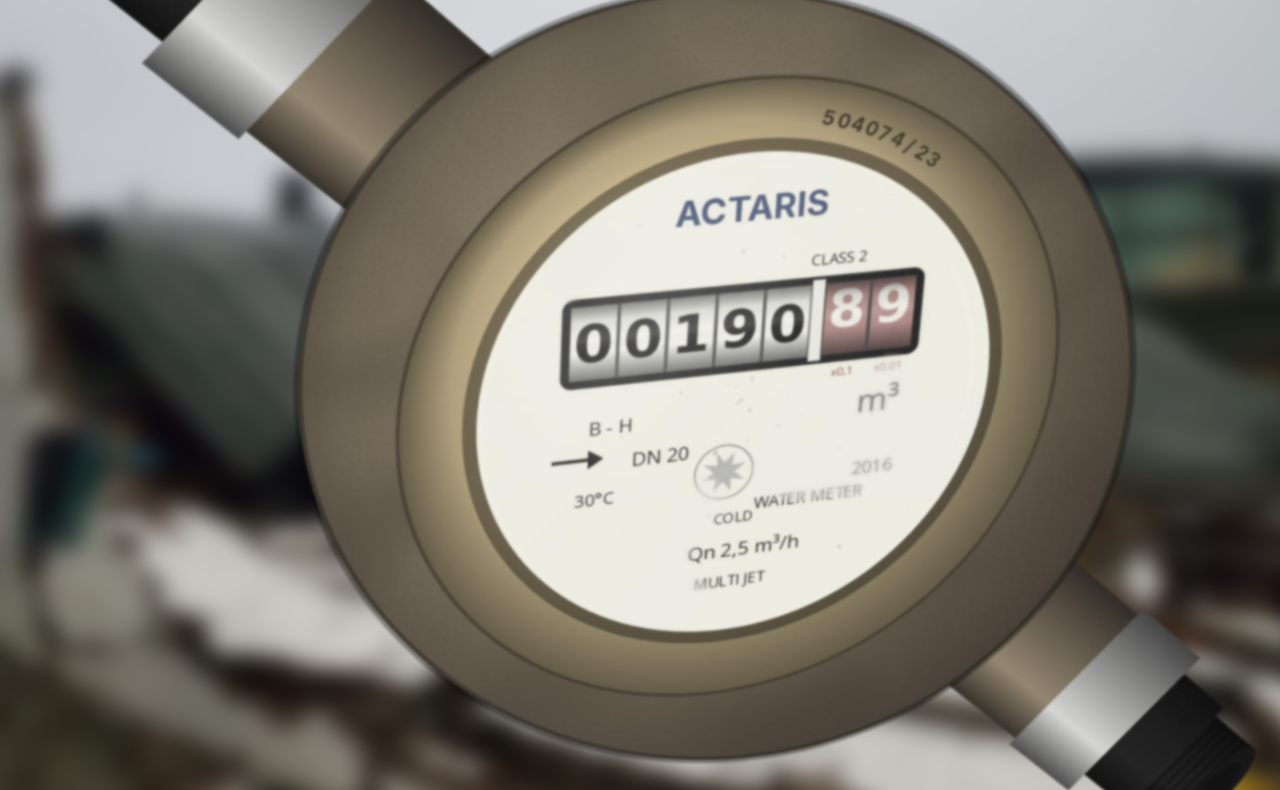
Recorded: {"value": 190.89, "unit": "m³"}
